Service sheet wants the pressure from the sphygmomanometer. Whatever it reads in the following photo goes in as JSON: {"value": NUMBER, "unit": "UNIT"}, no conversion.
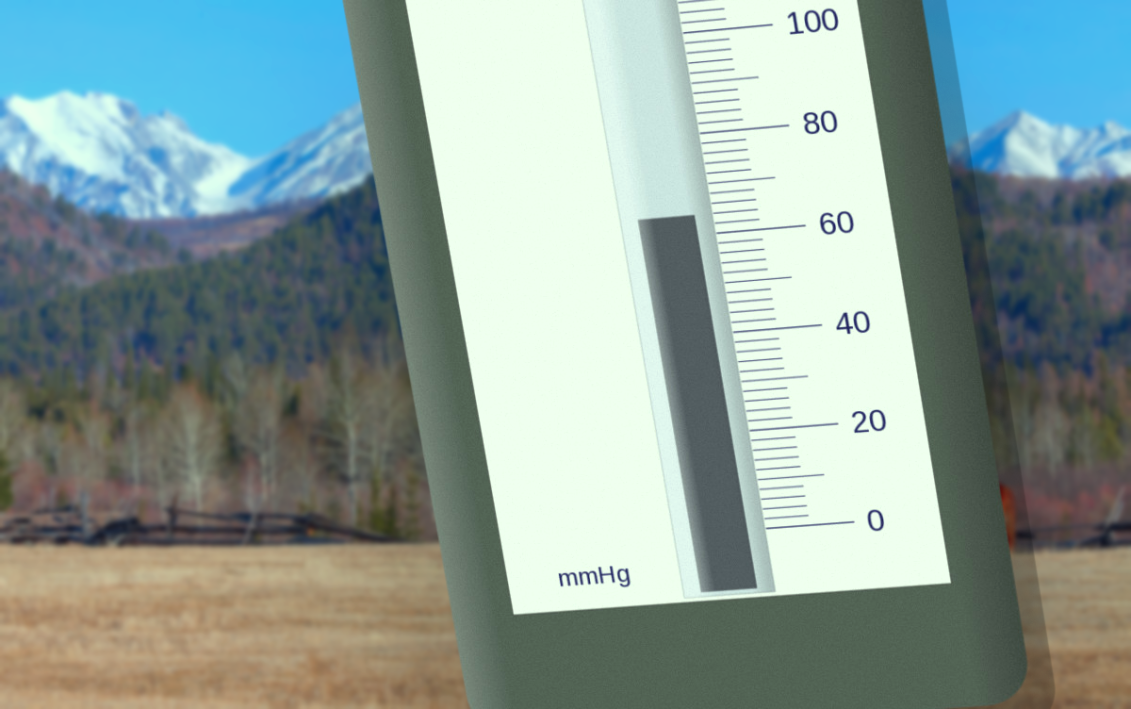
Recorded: {"value": 64, "unit": "mmHg"}
